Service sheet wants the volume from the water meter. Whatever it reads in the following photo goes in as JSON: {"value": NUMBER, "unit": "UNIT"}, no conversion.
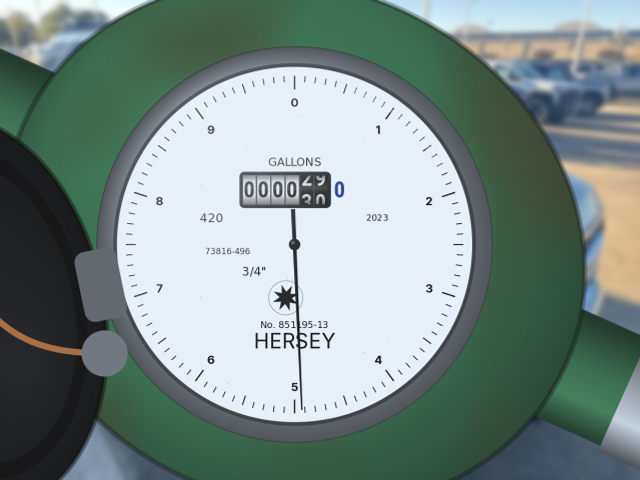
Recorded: {"value": 294.9, "unit": "gal"}
